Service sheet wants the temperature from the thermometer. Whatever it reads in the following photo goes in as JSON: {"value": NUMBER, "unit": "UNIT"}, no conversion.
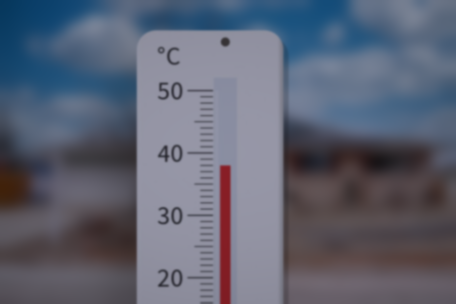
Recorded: {"value": 38, "unit": "°C"}
